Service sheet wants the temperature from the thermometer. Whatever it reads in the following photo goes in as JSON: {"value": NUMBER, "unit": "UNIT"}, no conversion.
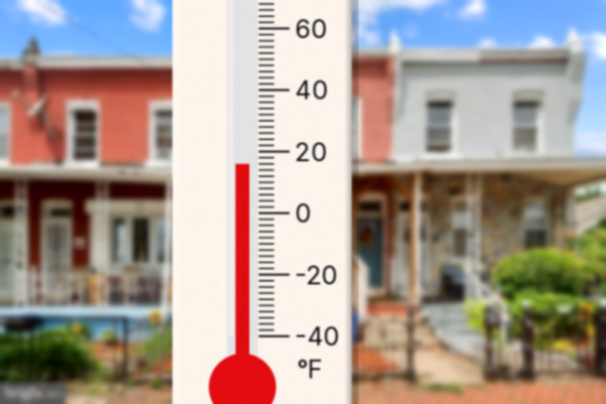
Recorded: {"value": 16, "unit": "°F"}
